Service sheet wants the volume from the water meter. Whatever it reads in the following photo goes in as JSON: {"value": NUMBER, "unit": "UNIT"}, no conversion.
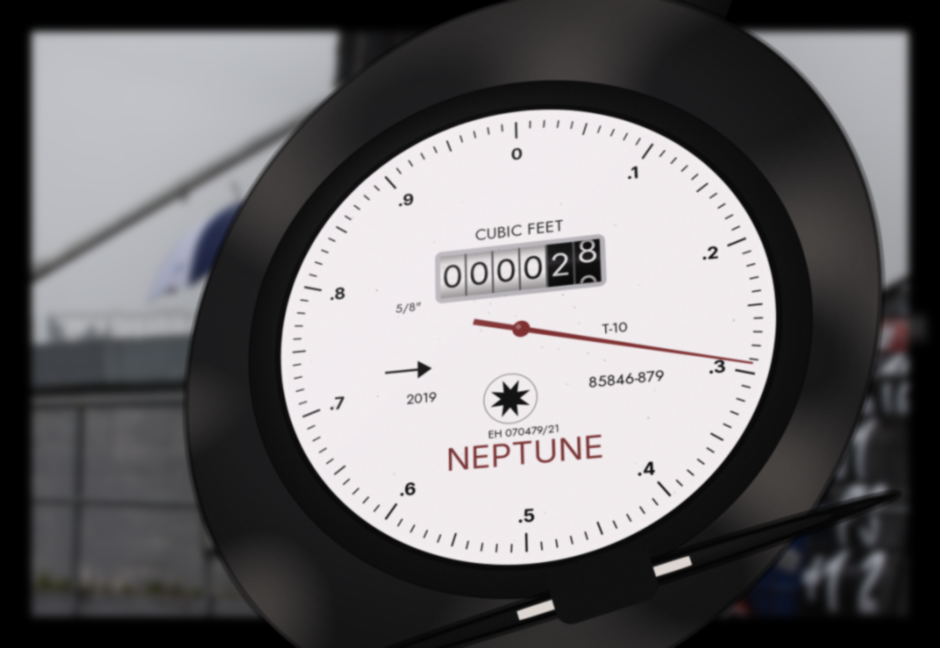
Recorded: {"value": 28.29, "unit": "ft³"}
